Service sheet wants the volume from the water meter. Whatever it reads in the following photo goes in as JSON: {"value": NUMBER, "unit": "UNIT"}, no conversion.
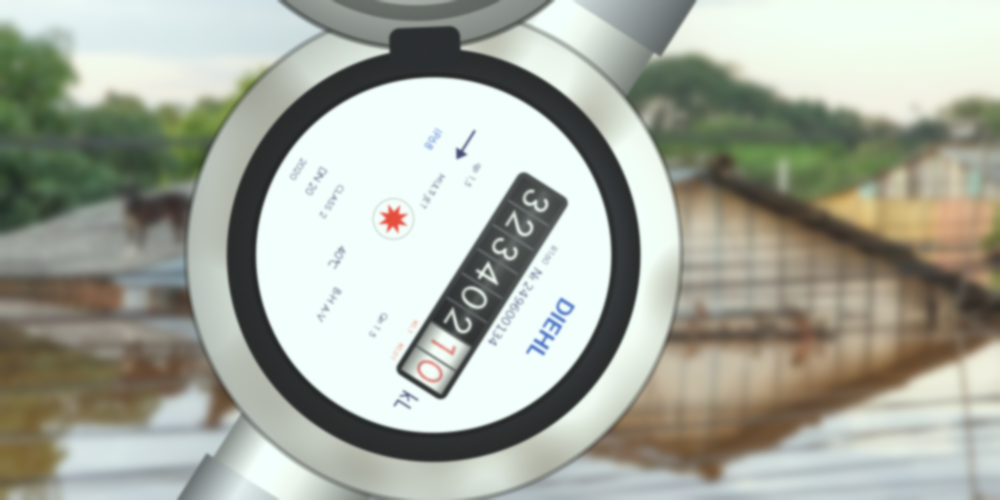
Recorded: {"value": 323402.10, "unit": "kL"}
